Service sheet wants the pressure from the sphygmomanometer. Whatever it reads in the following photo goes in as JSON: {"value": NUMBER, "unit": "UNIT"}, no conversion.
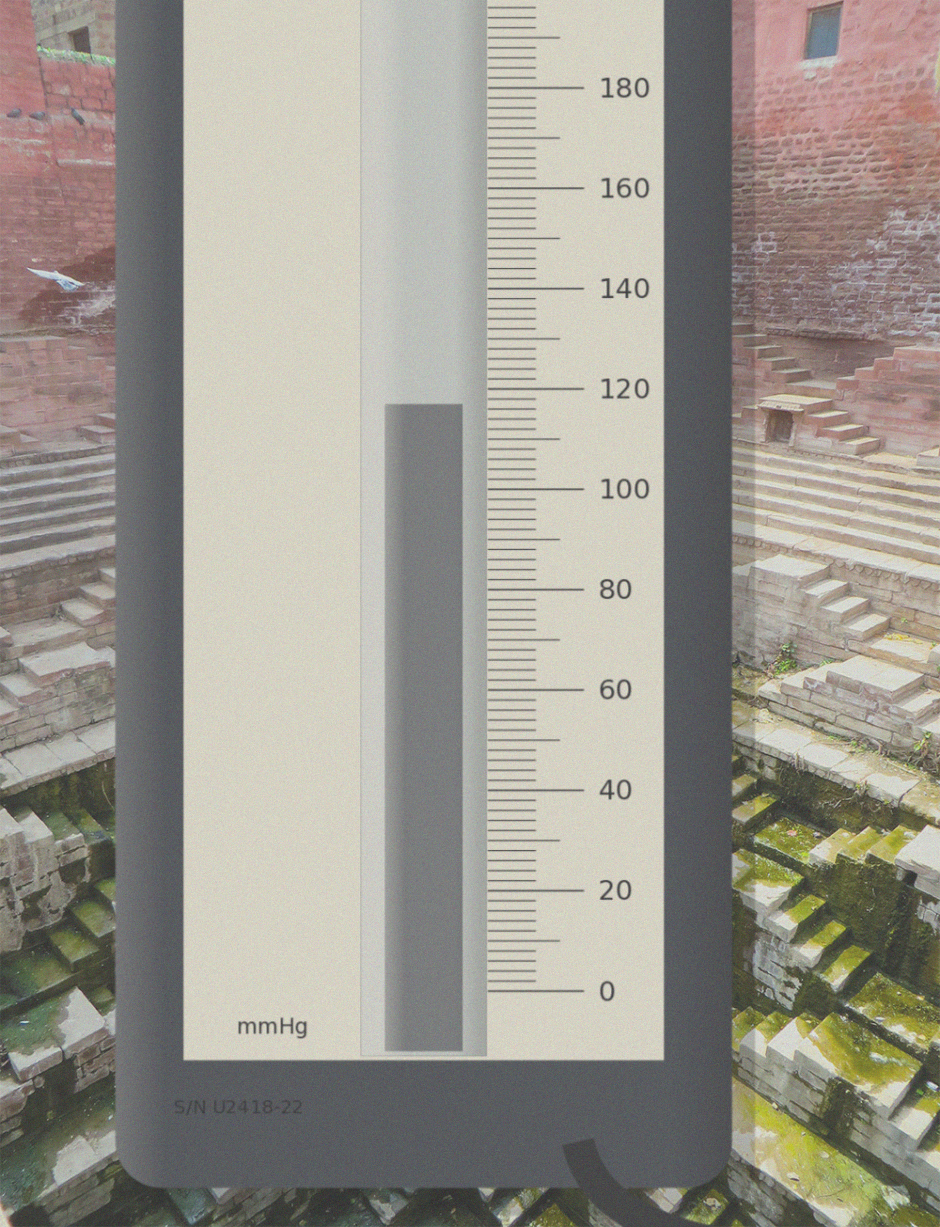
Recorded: {"value": 117, "unit": "mmHg"}
